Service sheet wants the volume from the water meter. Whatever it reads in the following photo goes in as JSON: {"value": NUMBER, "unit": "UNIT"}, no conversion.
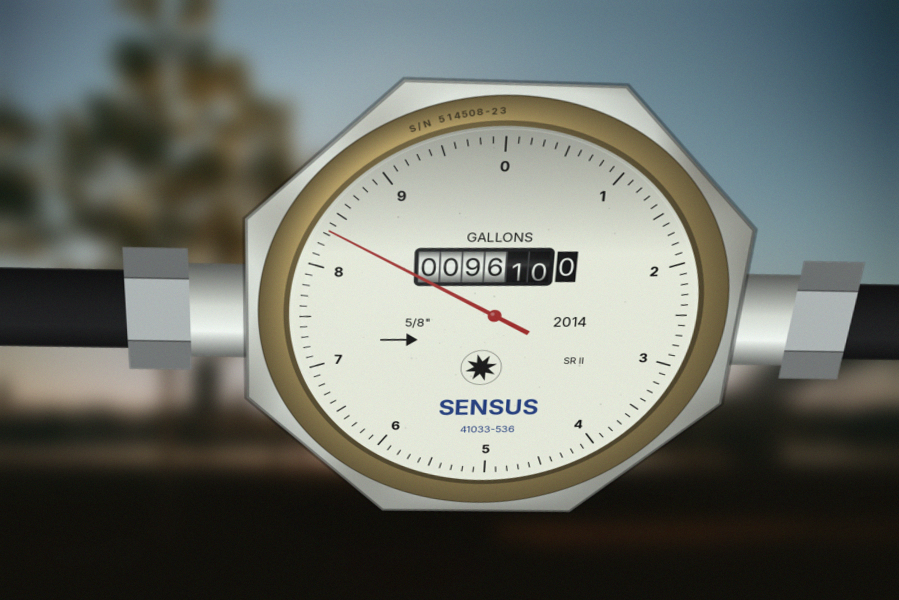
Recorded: {"value": 96098.3, "unit": "gal"}
